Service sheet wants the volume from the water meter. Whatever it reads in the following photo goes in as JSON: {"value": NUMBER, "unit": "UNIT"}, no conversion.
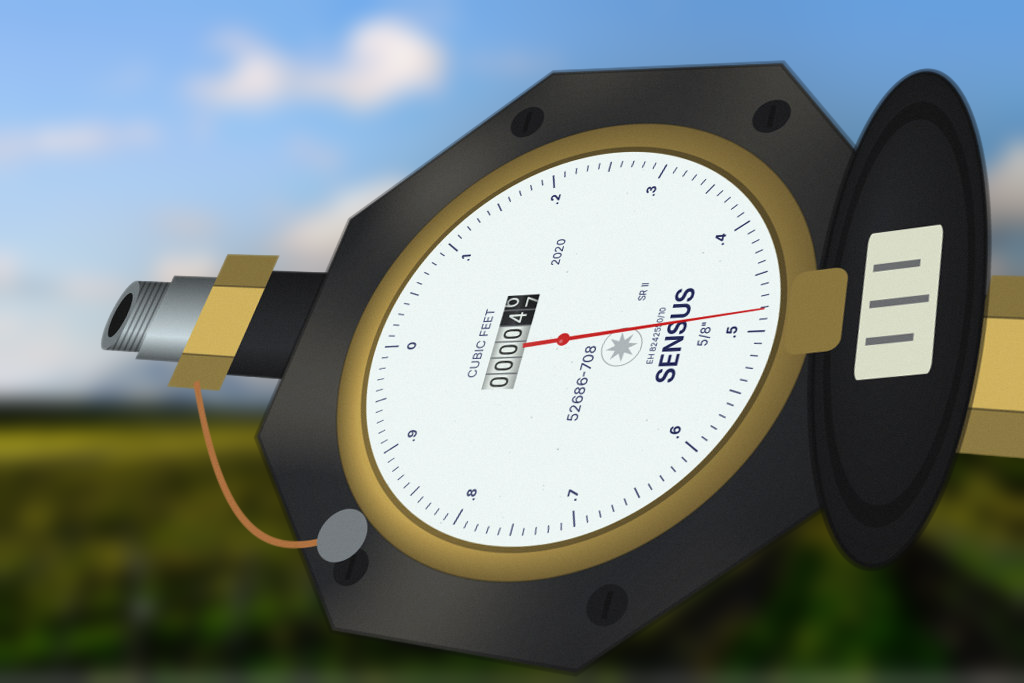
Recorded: {"value": 46.48, "unit": "ft³"}
